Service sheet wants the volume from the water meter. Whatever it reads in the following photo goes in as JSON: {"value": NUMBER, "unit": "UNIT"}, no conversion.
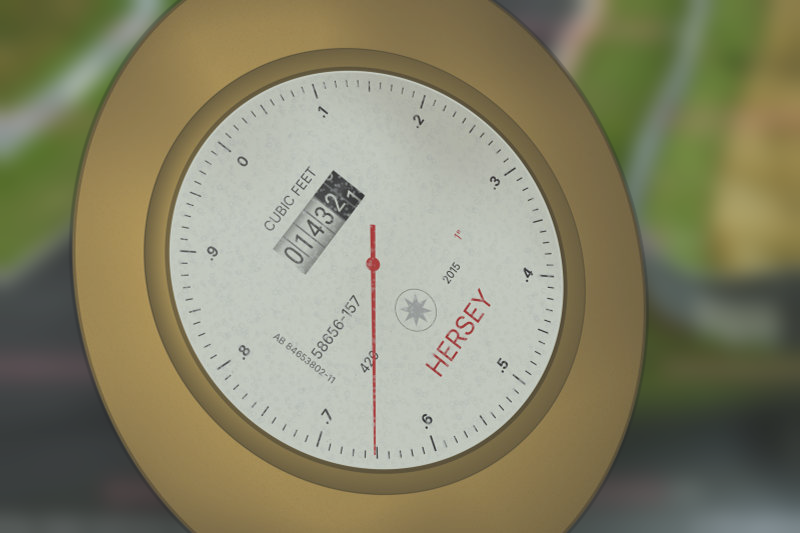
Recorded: {"value": 14320.65, "unit": "ft³"}
